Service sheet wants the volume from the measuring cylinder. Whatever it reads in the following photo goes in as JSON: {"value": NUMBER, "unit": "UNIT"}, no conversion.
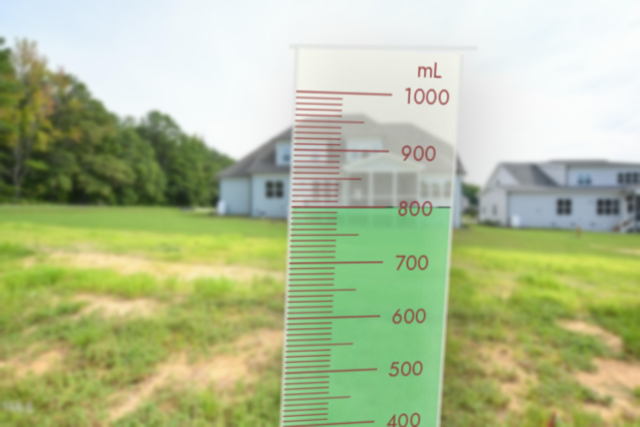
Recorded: {"value": 800, "unit": "mL"}
